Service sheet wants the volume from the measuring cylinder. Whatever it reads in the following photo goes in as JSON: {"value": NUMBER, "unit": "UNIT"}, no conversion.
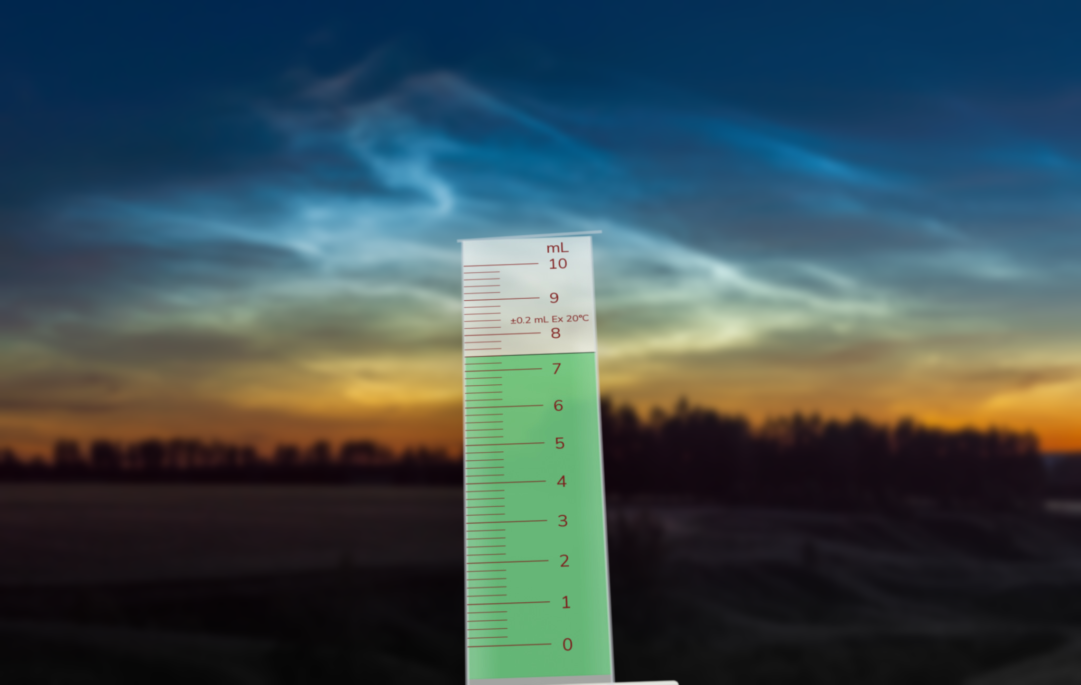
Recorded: {"value": 7.4, "unit": "mL"}
